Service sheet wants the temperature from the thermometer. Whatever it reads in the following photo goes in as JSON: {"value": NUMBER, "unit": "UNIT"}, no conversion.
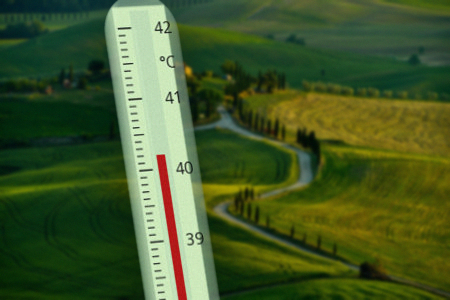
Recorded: {"value": 40.2, "unit": "°C"}
